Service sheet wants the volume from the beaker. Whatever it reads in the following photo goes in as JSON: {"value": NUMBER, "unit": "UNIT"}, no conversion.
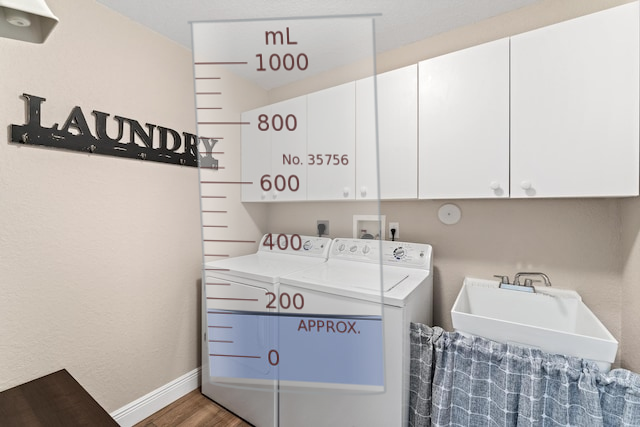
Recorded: {"value": 150, "unit": "mL"}
